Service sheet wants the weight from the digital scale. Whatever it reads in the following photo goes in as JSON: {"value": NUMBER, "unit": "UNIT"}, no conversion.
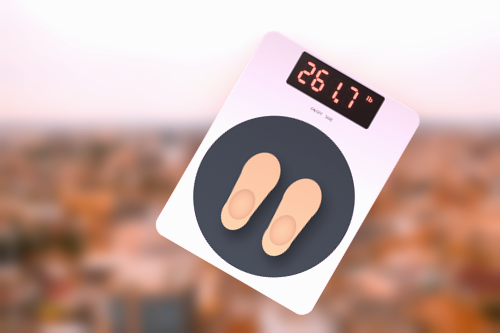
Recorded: {"value": 261.7, "unit": "lb"}
